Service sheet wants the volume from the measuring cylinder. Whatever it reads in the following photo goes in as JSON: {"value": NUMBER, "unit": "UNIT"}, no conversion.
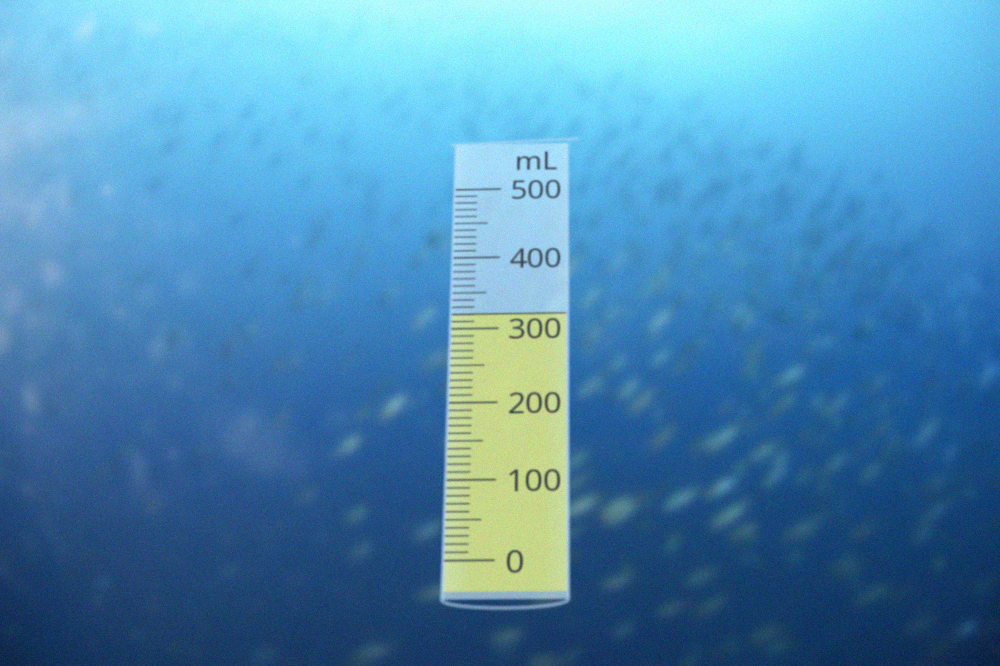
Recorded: {"value": 320, "unit": "mL"}
